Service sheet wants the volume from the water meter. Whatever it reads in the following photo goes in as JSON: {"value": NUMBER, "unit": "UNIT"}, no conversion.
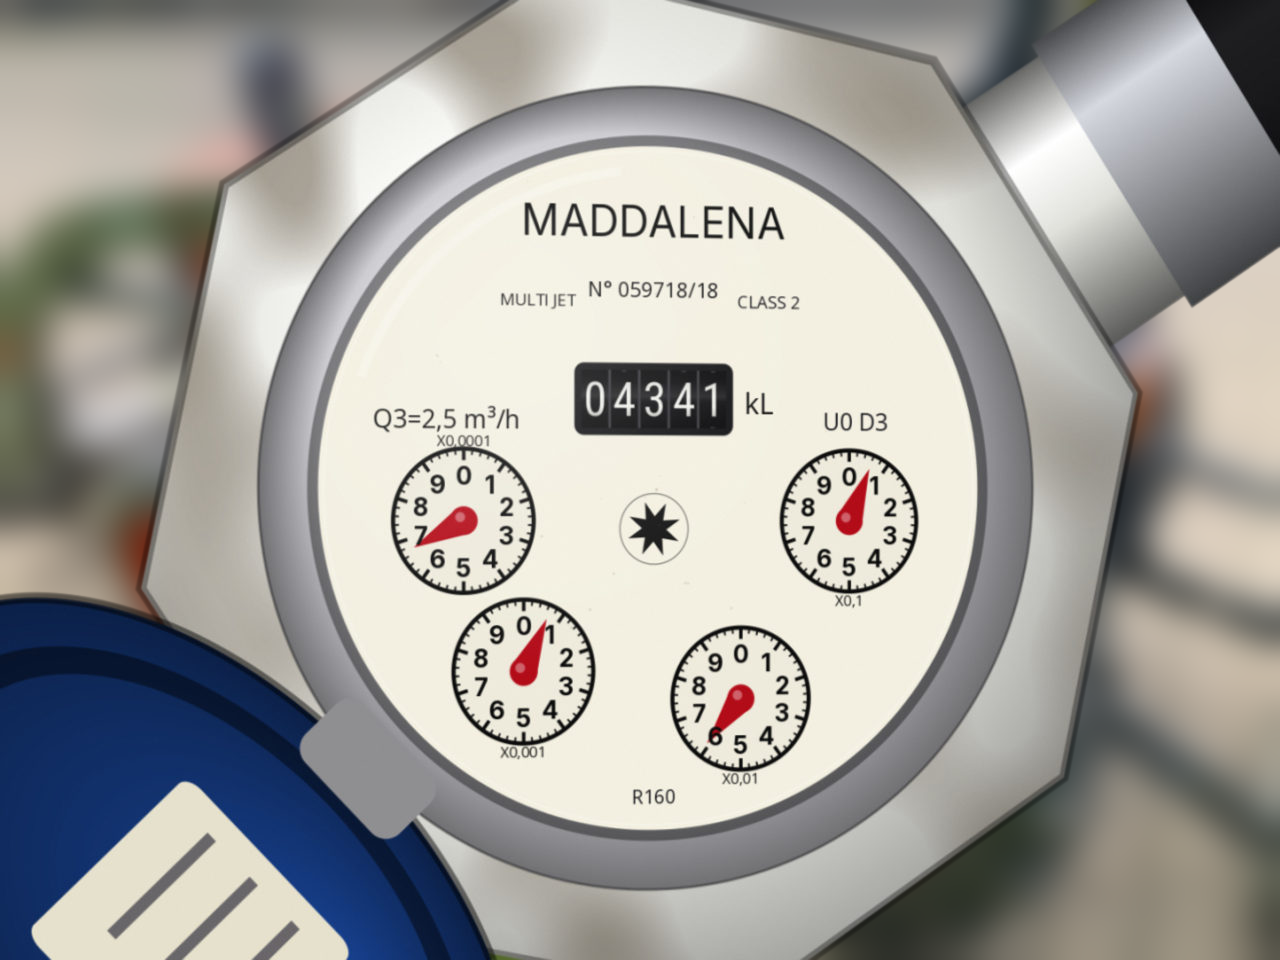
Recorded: {"value": 4341.0606, "unit": "kL"}
